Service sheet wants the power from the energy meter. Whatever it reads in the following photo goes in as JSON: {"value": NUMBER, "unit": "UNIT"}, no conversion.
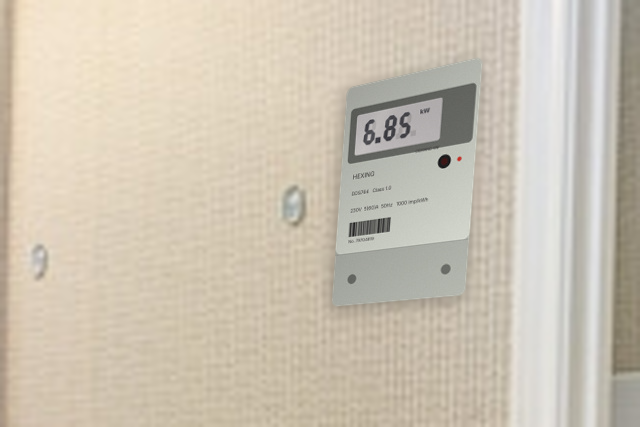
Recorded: {"value": 6.85, "unit": "kW"}
